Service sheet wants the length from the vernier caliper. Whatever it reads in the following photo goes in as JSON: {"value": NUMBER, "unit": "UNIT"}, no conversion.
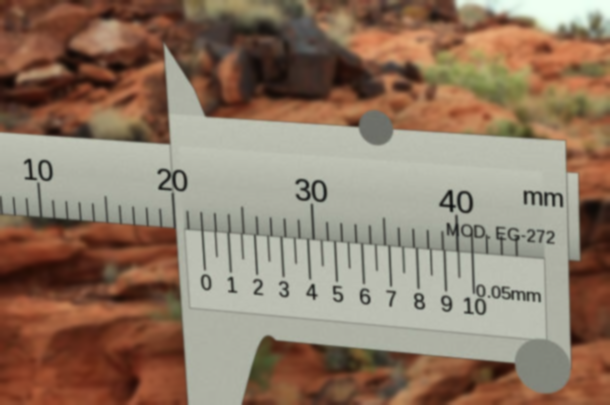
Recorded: {"value": 22.0, "unit": "mm"}
